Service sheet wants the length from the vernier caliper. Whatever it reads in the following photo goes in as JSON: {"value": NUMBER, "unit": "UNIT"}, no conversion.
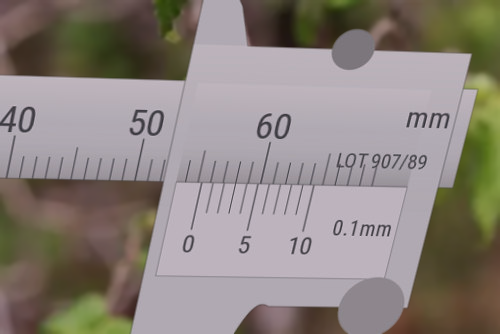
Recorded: {"value": 55.3, "unit": "mm"}
